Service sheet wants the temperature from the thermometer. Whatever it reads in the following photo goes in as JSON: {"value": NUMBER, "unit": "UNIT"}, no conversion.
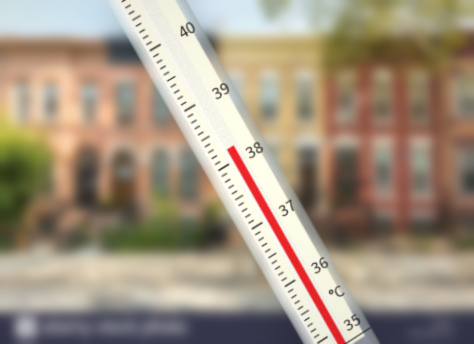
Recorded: {"value": 38.2, "unit": "°C"}
